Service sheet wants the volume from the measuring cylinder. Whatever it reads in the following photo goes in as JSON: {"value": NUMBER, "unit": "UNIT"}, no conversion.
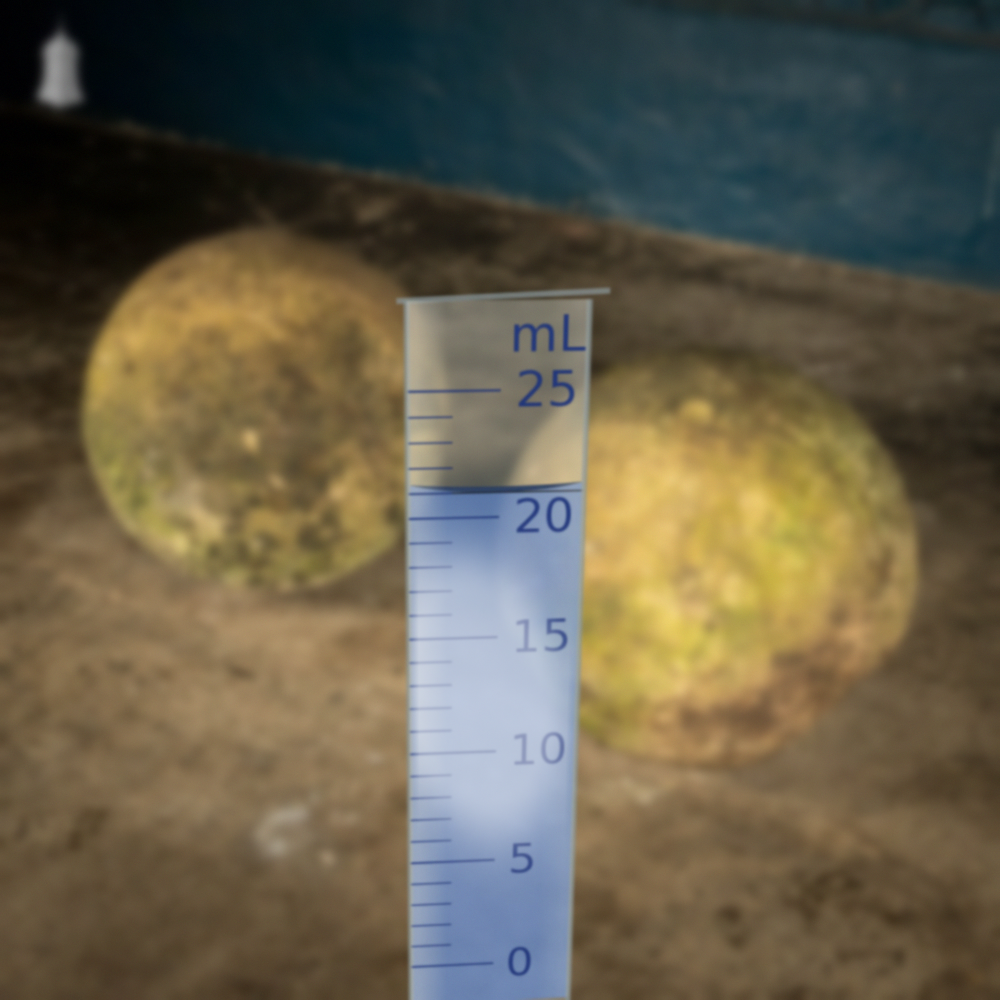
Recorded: {"value": 21, "unit": "mL"}
